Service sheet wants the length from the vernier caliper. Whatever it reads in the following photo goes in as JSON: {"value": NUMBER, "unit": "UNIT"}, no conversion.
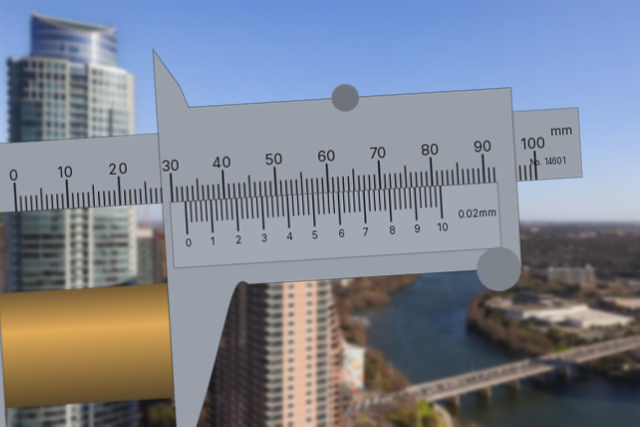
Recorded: {"value": 32.5, "unit": "mm"}
